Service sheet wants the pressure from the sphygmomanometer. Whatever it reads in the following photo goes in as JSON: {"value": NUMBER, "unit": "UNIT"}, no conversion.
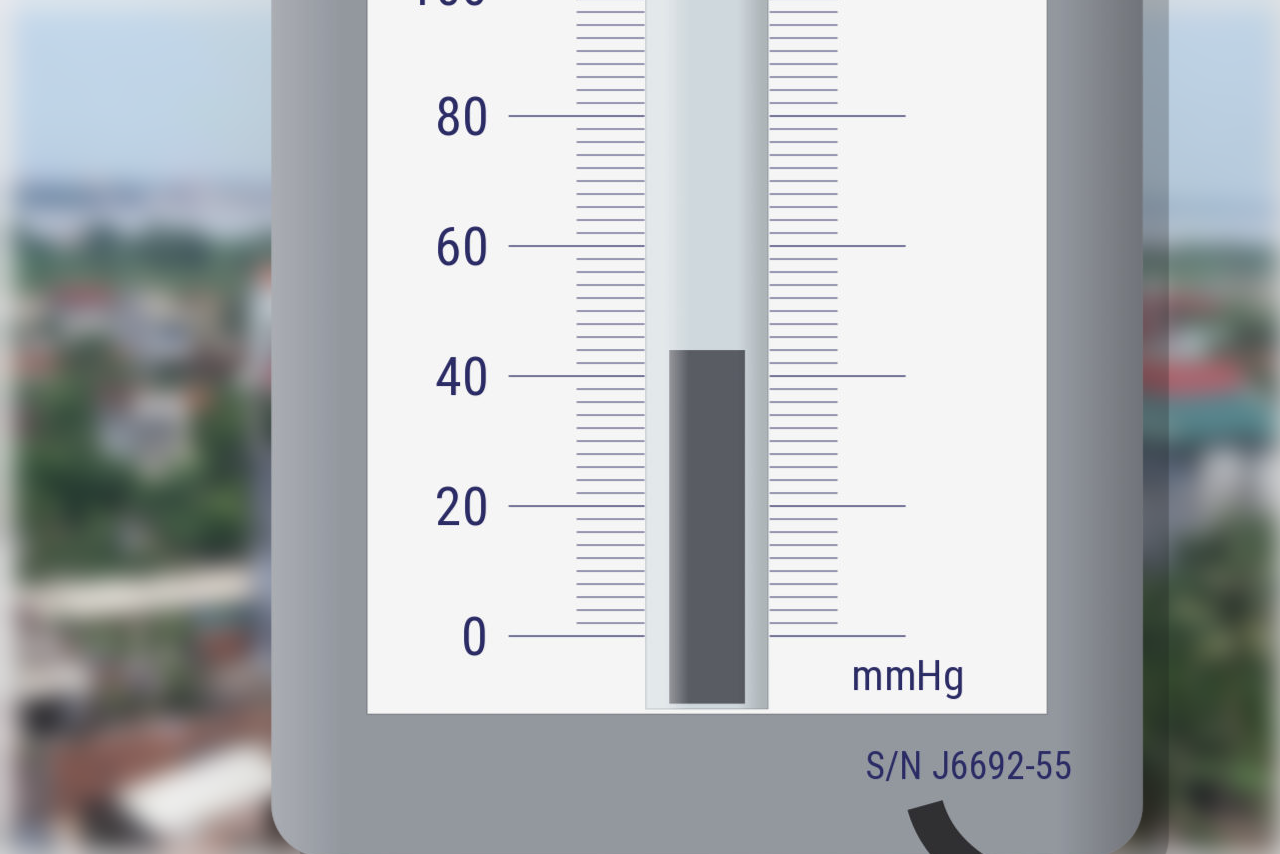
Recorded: {"value": 44, "unit": "mmHg"}
